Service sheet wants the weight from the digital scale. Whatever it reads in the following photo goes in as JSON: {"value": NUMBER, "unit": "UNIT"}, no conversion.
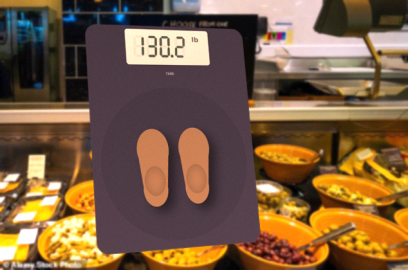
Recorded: {"value": 130.2, "unit": "lb"}
